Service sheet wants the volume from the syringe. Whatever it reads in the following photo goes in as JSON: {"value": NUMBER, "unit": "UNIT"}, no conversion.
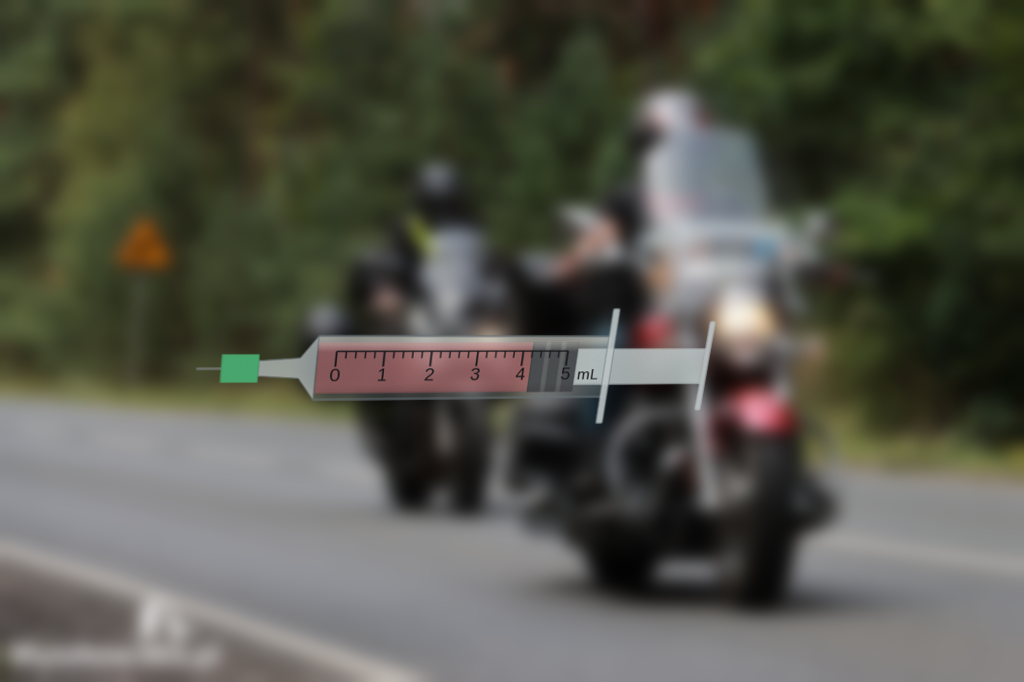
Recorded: {"value": 4.2, "unit": "mL"}
